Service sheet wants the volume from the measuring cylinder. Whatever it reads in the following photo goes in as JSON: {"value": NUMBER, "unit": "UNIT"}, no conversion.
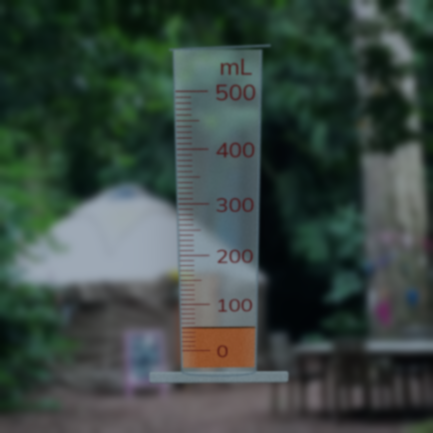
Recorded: {"value": 50, "unit": "mL"}
